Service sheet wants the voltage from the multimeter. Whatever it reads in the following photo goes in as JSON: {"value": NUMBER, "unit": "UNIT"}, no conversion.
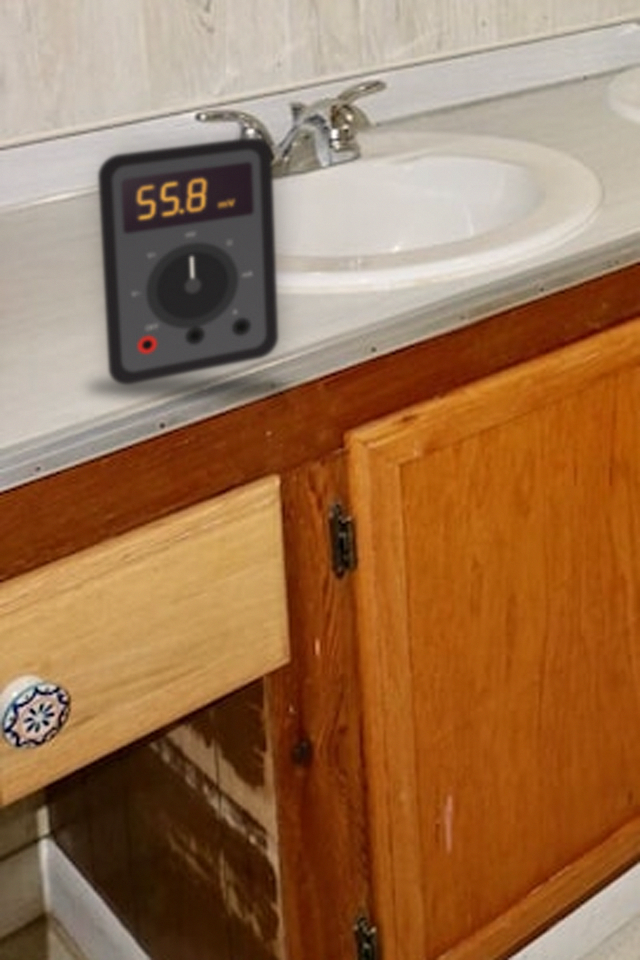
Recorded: {"value": 55.8, "unit": "mV"}
